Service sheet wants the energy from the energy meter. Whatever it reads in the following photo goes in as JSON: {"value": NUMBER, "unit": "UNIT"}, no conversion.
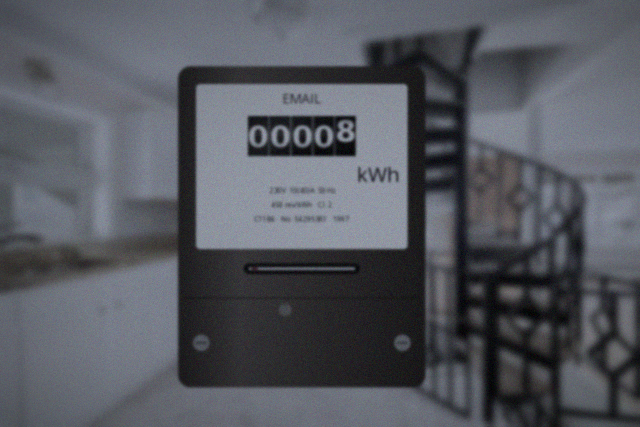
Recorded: {"value": 8, "unit": "kWh"}
